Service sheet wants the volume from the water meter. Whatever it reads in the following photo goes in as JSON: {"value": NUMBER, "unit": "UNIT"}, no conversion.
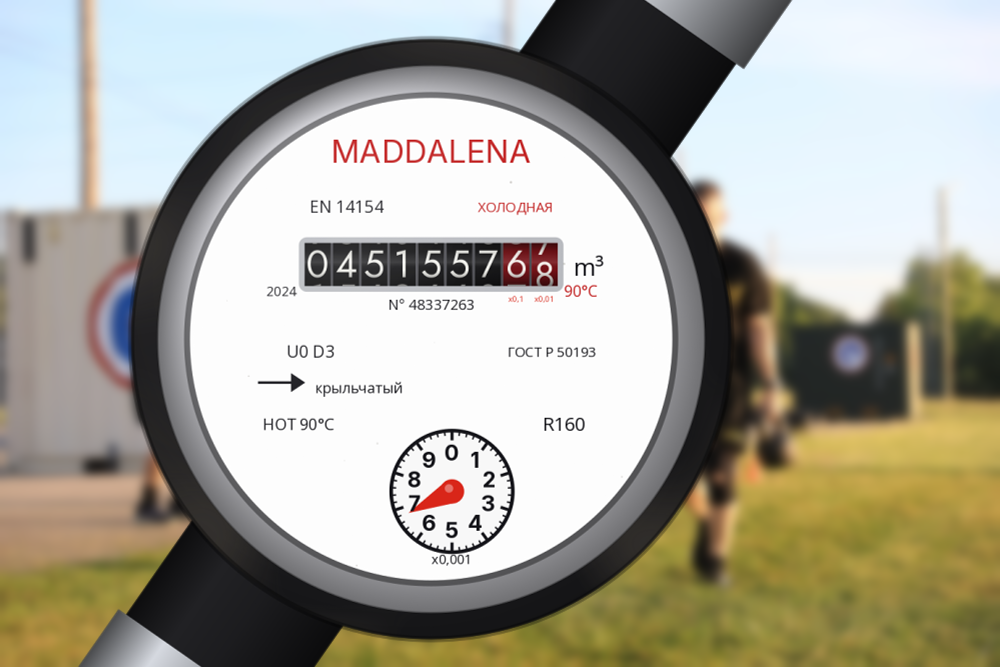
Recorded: {"value": 451557.676, "unit": "m³"}
